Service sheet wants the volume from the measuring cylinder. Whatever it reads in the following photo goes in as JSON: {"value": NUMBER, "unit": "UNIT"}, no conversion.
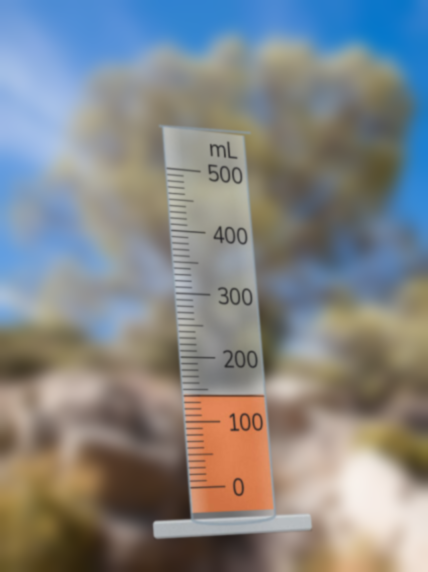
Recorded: {"value": 140, "unit": "mL"}
